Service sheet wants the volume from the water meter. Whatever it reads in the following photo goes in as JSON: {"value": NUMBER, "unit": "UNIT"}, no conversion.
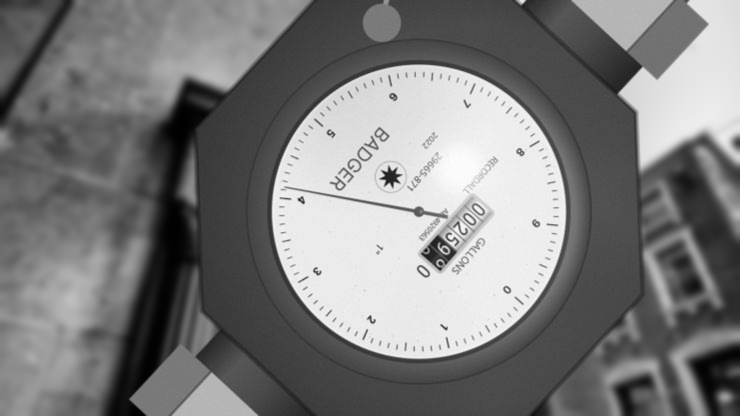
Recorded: {"value": 25984.1, "unit": "gal"}
